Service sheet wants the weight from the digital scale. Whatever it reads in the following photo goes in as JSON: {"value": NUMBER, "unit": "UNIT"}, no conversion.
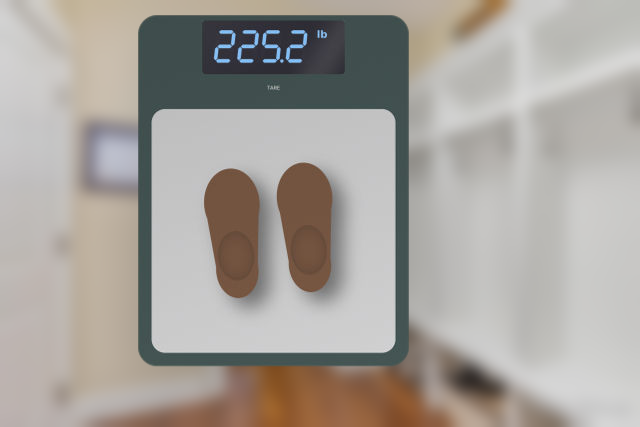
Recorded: {"value": 225.2, "unit": "lb"}
